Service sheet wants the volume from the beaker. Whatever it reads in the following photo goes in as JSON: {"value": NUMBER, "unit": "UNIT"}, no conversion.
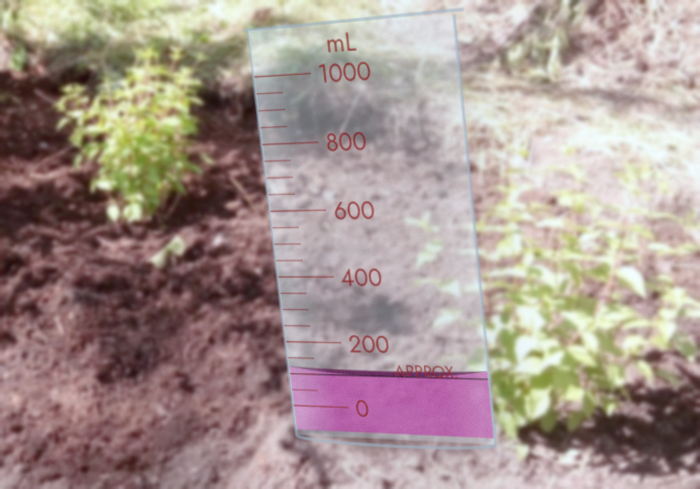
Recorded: {"value": 100, "unit": "mL"}
